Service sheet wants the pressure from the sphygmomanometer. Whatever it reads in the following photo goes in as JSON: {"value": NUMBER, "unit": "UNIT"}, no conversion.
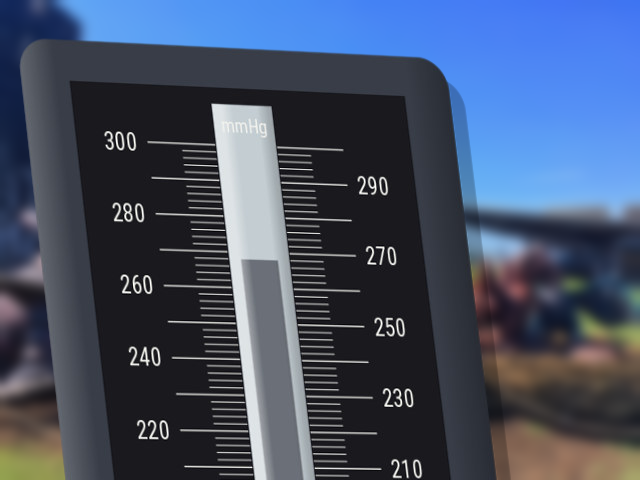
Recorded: {"value": 268, "unit": "mmHg"}
